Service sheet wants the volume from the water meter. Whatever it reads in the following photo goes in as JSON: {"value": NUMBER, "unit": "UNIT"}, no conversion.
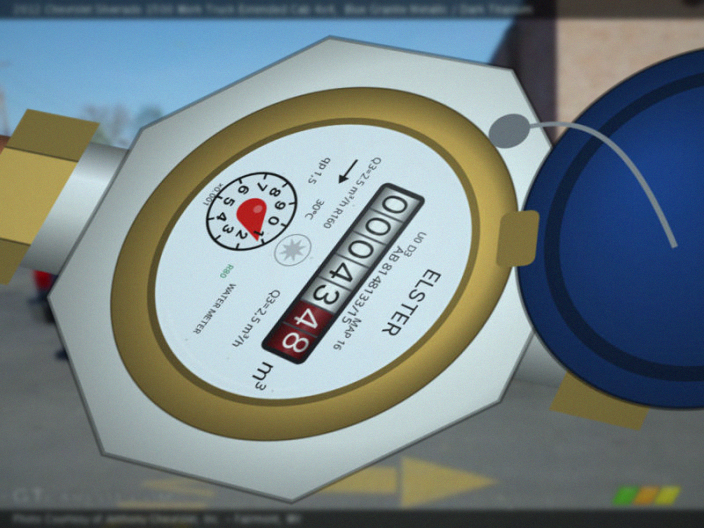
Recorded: {"value": 43.481, "unit": "m³"}
